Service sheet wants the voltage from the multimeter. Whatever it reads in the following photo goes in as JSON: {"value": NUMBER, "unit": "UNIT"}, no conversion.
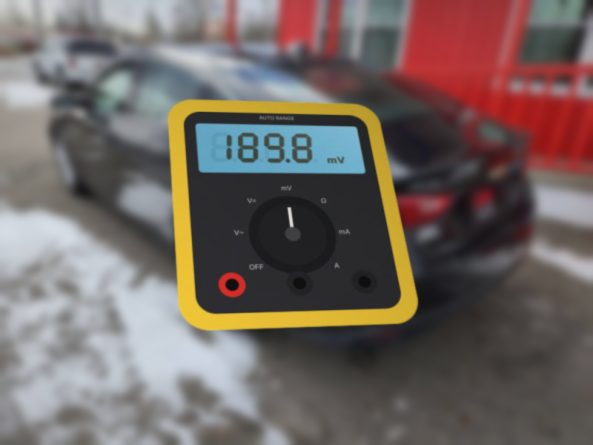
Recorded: {"value": 189.8, "unit": "mV"}
